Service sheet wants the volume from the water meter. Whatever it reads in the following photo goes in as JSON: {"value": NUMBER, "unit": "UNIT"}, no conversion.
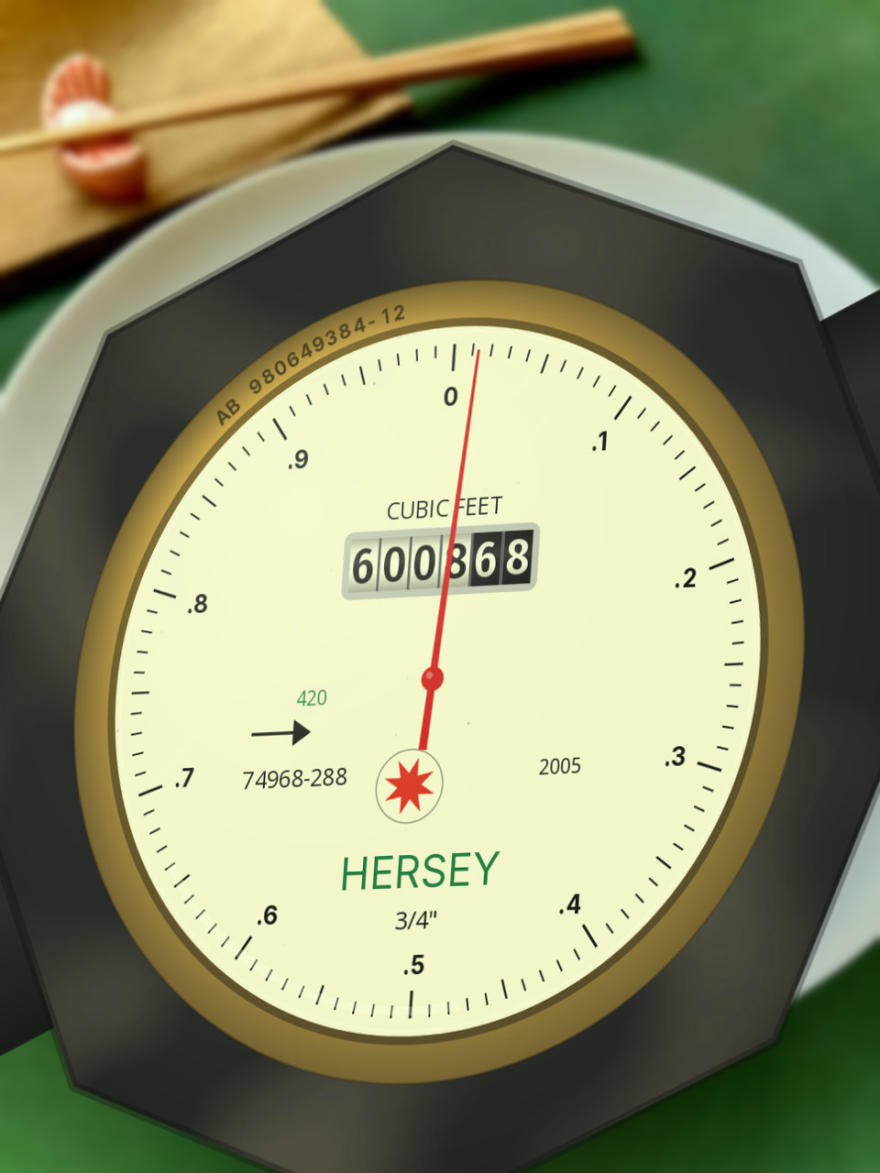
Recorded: {"value": 600868.01, "unit": "ft³"}
